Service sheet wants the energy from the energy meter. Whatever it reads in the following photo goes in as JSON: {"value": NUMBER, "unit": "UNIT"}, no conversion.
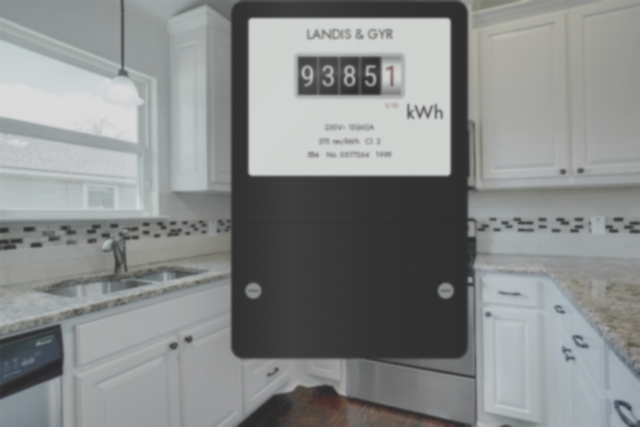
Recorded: {"value": 9385.1, "unit": "kWh"}
